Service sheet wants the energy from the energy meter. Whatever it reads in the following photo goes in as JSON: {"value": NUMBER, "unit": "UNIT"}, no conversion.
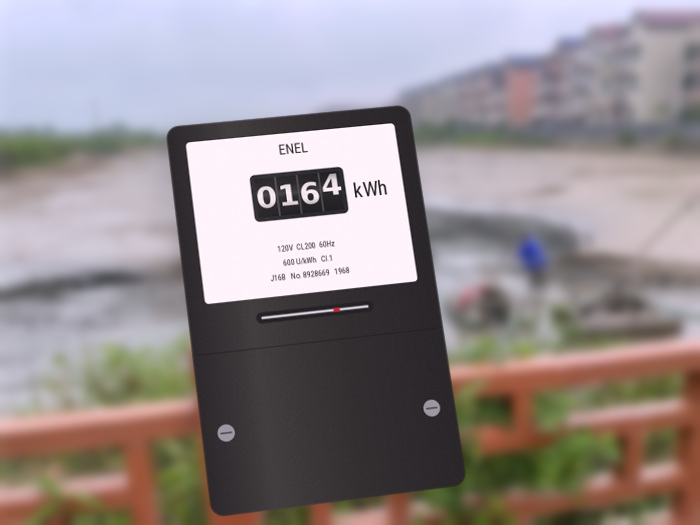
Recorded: {"value": 164, "unit": "kWh"}
